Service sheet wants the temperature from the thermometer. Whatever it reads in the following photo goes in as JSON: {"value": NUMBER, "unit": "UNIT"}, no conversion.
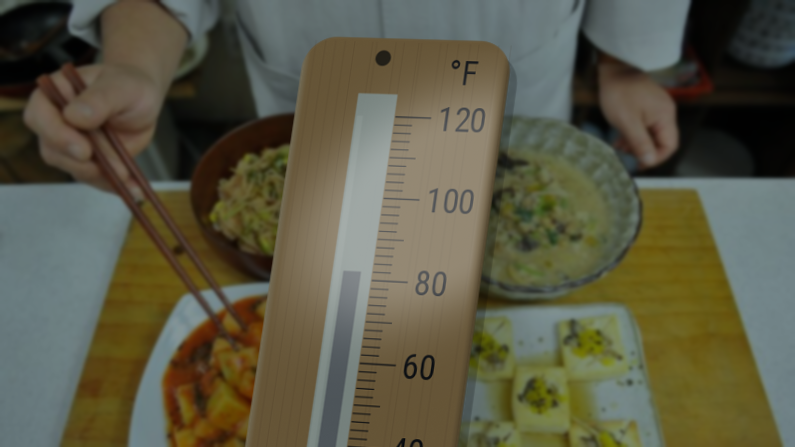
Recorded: {"value": 82, "unit": "°F"}
